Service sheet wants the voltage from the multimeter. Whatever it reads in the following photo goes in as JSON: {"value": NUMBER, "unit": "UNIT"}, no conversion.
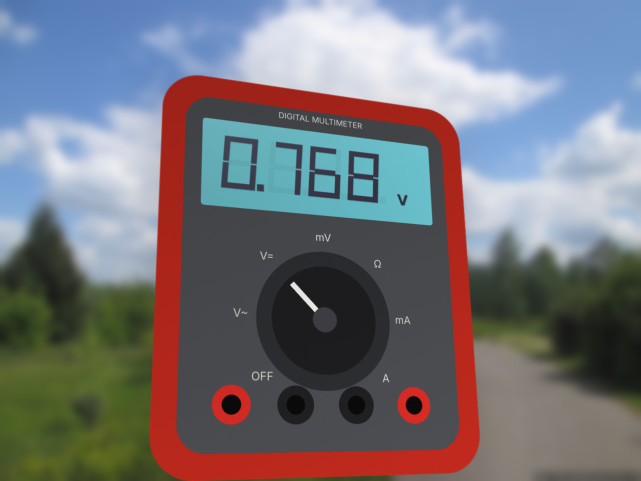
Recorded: {"value": 0.768, "unit": "V"}
